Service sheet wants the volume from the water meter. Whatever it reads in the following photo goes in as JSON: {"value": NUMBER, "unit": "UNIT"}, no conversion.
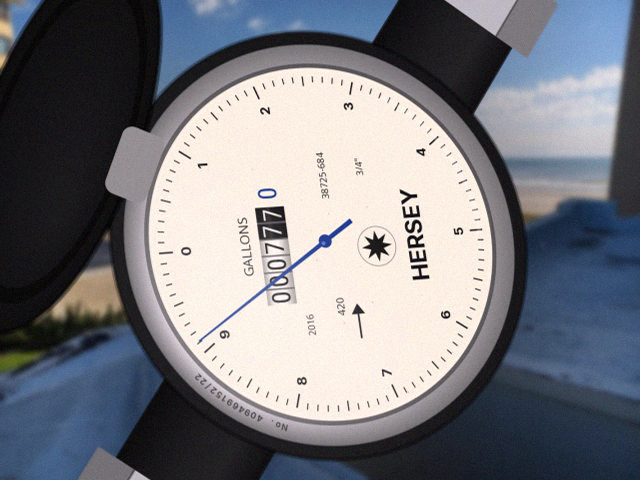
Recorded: {"value": 7769.1, "unit": "gal"}
